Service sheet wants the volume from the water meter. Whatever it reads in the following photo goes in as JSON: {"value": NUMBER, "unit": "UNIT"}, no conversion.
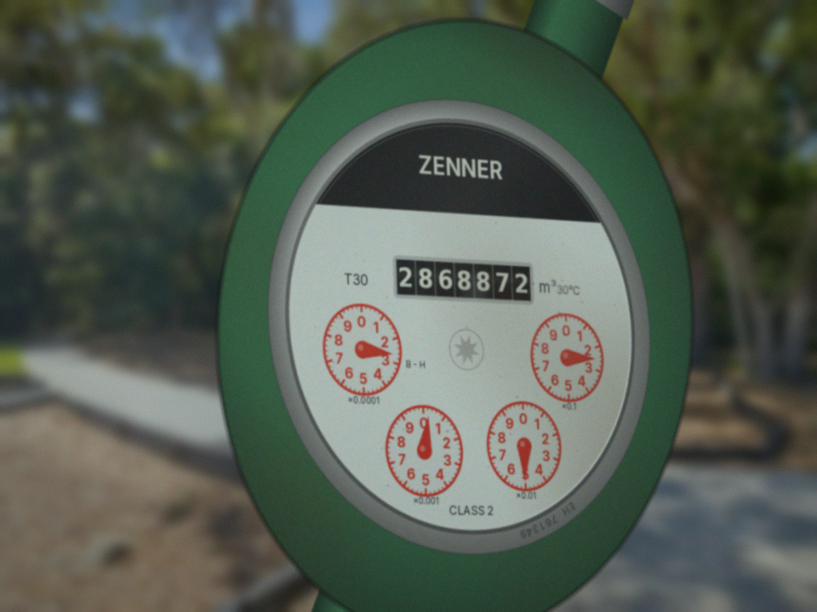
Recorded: {"value": 2868872.2502, "unit": "m³"}
